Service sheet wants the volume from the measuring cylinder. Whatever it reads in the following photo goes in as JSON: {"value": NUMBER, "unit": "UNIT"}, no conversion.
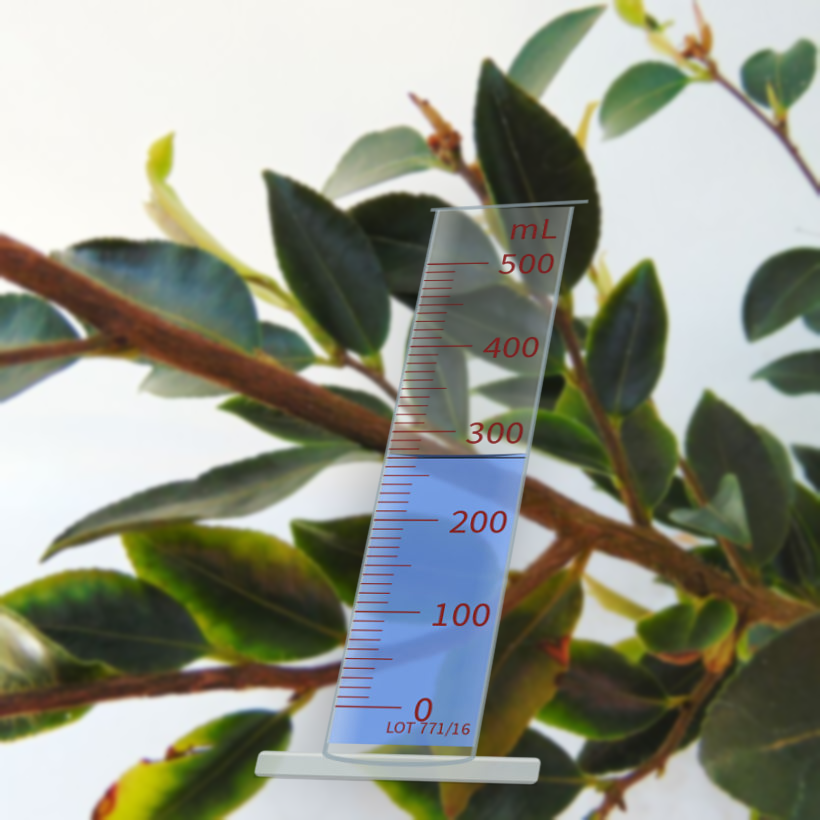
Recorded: {"value": 270, "unit": "mL"}
